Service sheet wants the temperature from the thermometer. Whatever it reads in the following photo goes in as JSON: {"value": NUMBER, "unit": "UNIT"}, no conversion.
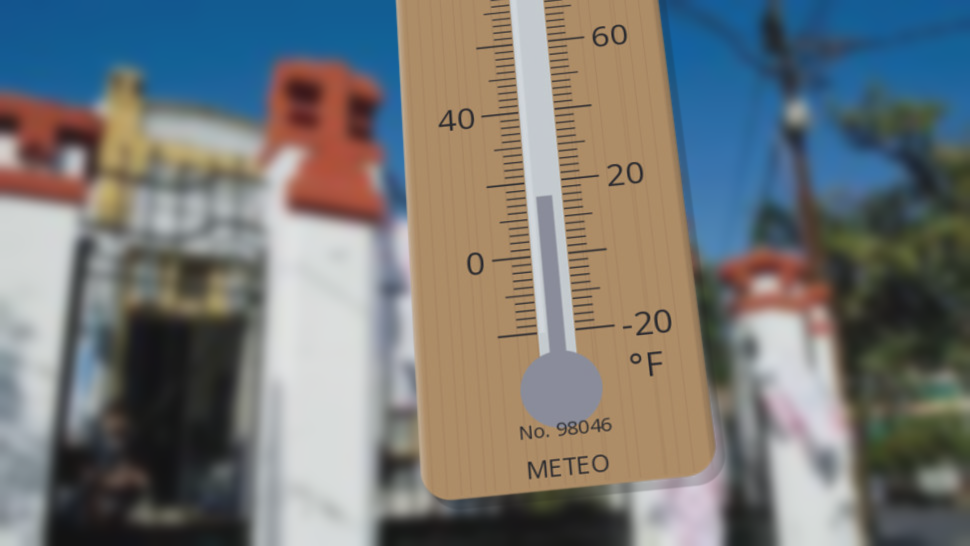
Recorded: {"value": 16, "unit": "°F"}
